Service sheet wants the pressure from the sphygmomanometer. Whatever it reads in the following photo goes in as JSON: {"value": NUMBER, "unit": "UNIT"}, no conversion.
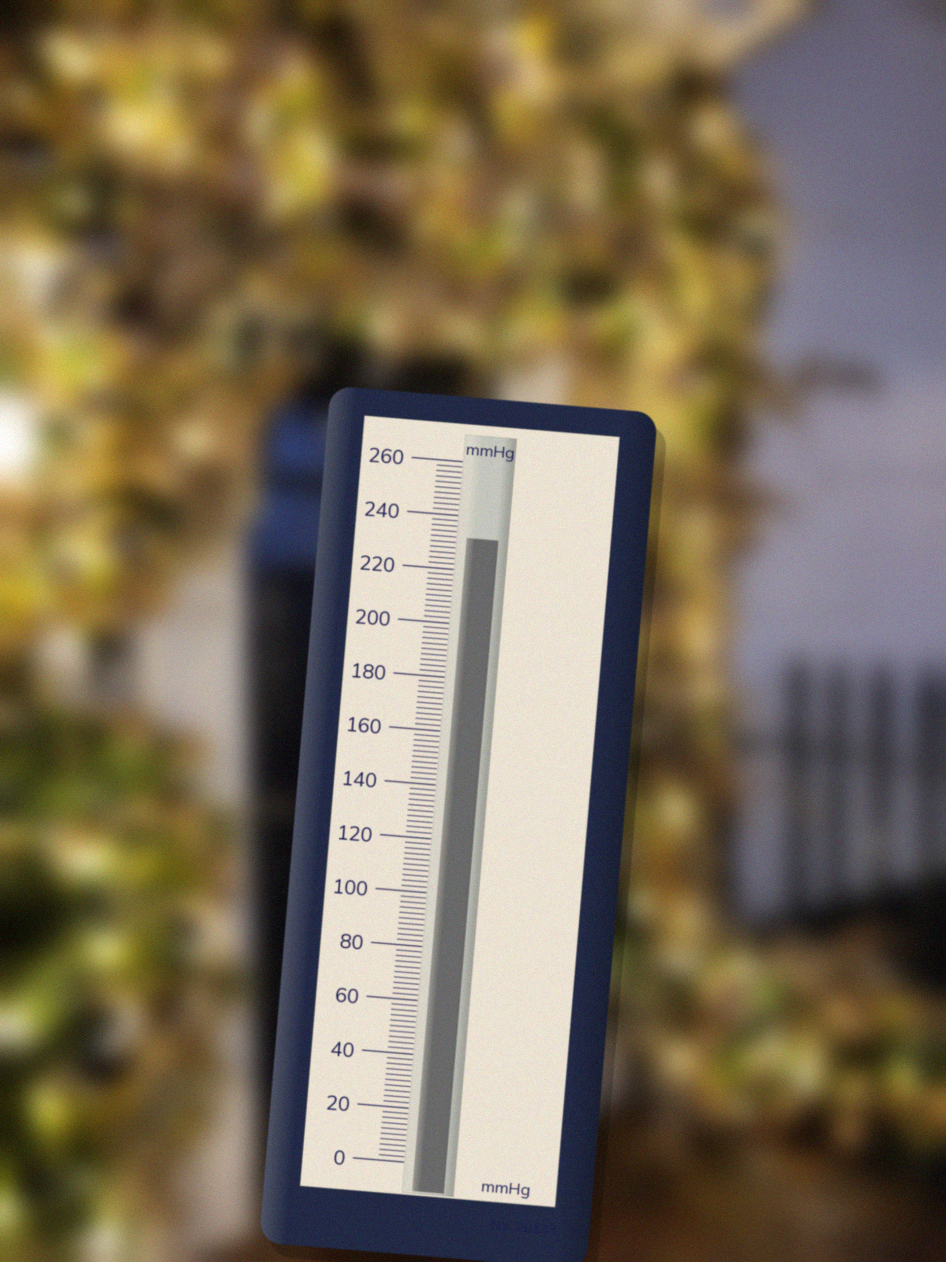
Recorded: {"value": 232, "unit": "mmHg"}
